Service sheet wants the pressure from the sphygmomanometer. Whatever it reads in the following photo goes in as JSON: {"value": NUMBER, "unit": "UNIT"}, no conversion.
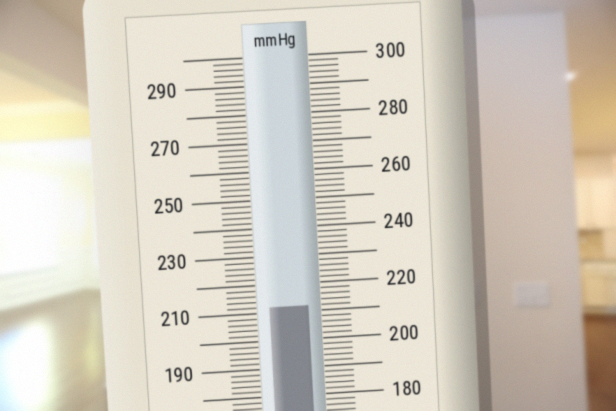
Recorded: {"value": 212, "unit": "mmHg"}
